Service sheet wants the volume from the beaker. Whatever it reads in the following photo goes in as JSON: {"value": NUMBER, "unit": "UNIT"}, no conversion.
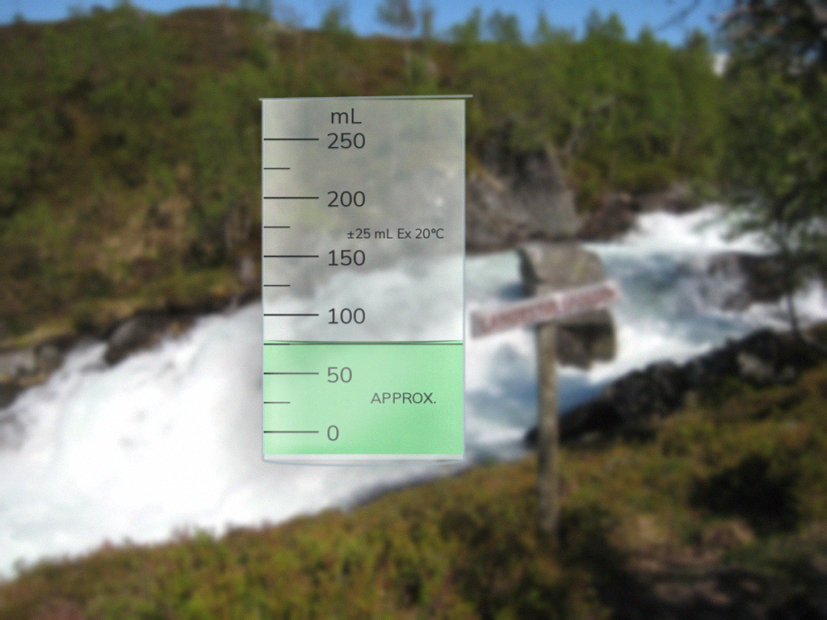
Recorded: {"value": 75, "unit": "mL"}
